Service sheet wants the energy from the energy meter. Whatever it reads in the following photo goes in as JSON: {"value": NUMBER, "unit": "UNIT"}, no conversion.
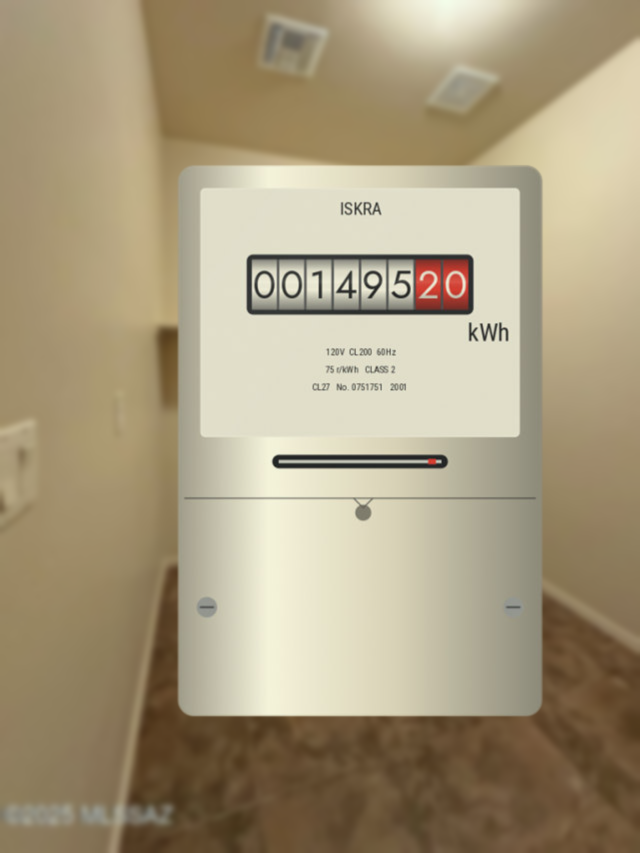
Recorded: {"value": 1495.20, "unit": "kWh"}
